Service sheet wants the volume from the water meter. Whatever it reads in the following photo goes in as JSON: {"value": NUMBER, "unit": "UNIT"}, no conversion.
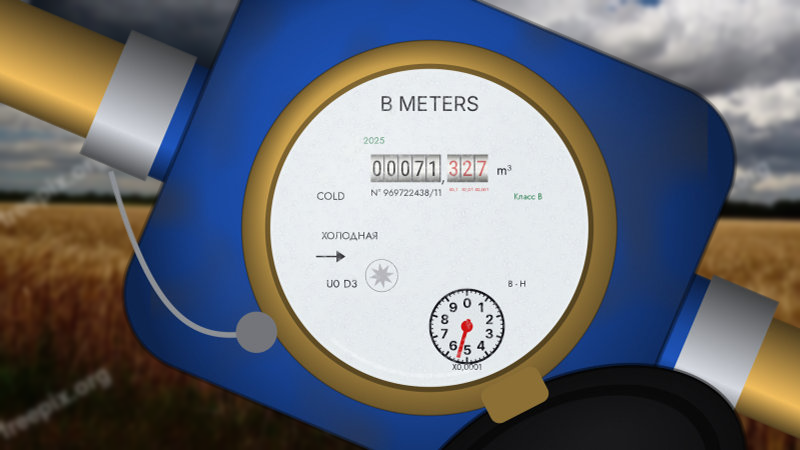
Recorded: {"value": 71.3275, "unit": "m³"}
